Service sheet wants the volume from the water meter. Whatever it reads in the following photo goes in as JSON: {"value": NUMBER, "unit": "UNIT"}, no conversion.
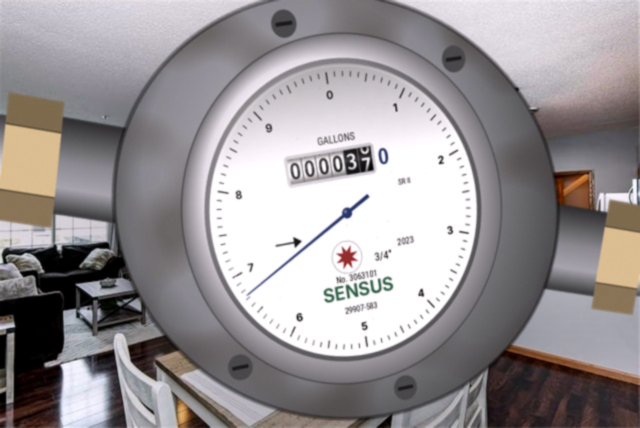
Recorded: {"value": 366.7, "unit": "gal"}
